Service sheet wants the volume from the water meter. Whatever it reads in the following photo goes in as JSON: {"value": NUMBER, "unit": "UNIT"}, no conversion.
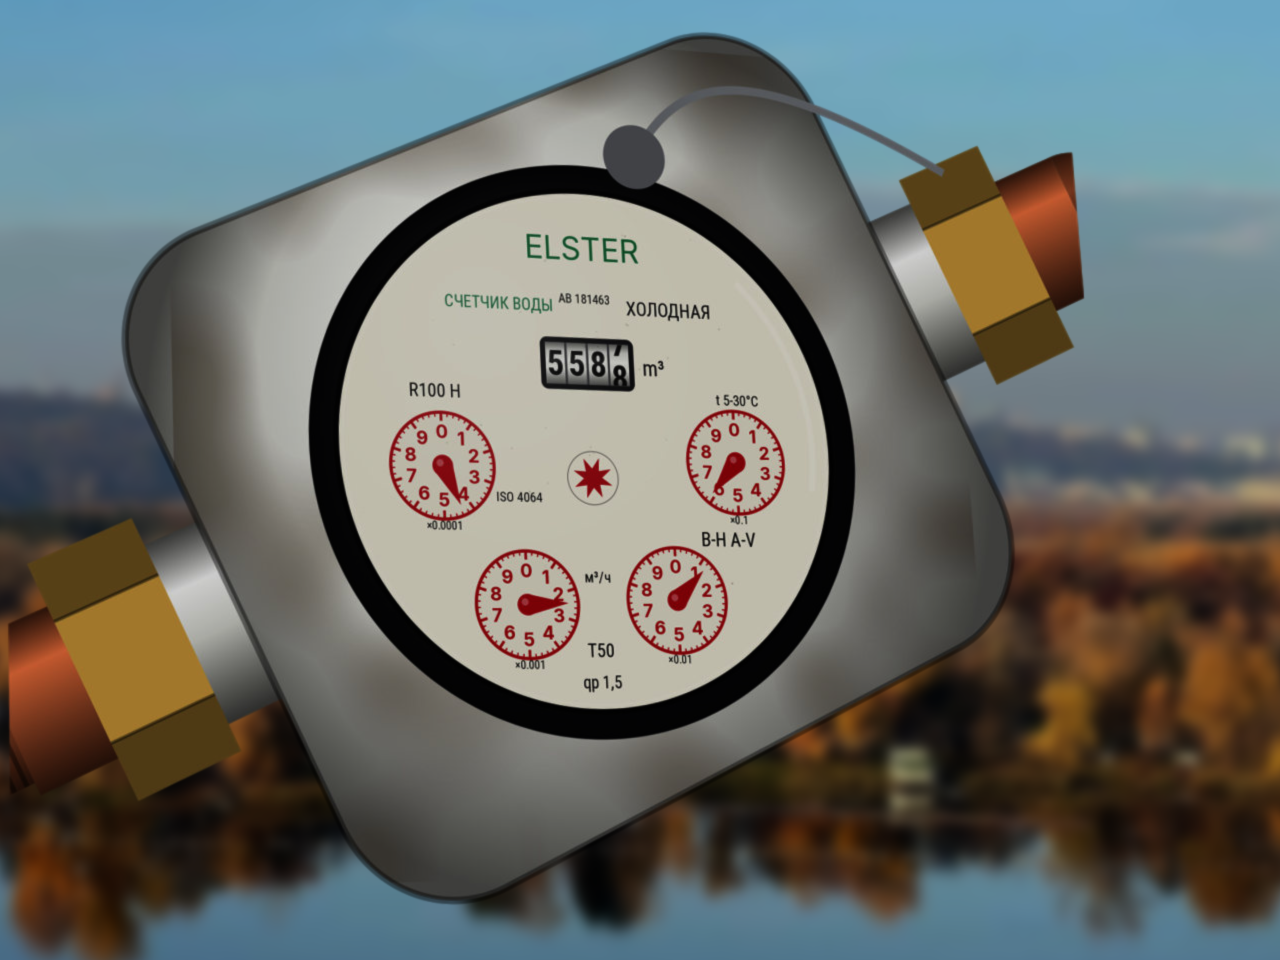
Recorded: {"value": 5587.6124, "unit": "m³"}
